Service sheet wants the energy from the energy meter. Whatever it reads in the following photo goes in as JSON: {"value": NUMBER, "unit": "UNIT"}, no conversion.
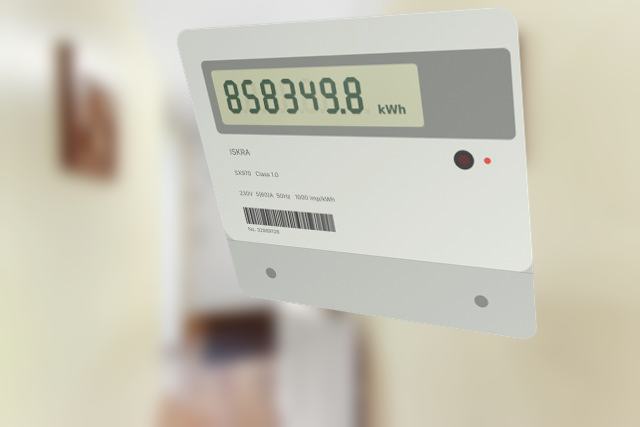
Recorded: {"value": 858349.8, "unit": "kWh"}
